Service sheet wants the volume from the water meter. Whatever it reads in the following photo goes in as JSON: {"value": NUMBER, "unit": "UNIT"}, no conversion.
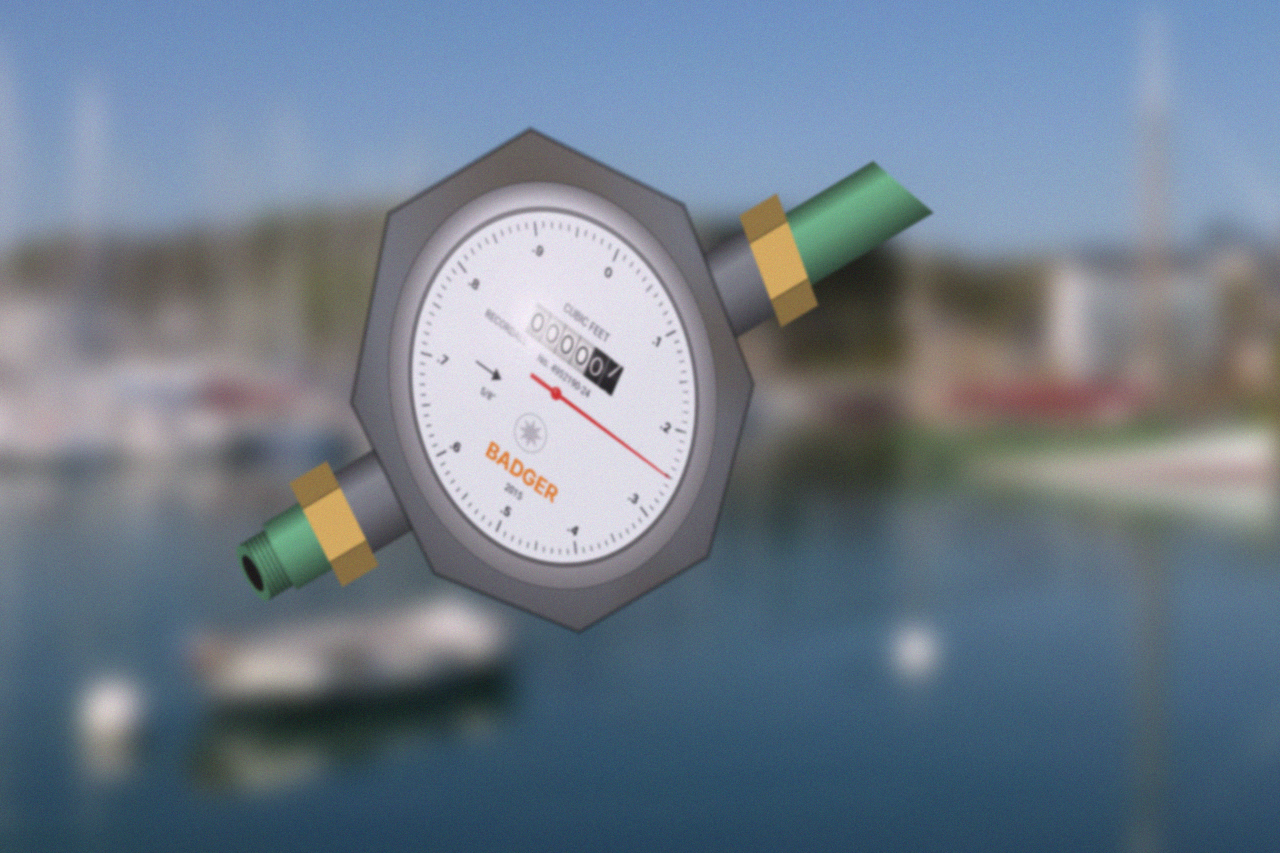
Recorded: {"value": 7.25, "unit": "ft³"}
